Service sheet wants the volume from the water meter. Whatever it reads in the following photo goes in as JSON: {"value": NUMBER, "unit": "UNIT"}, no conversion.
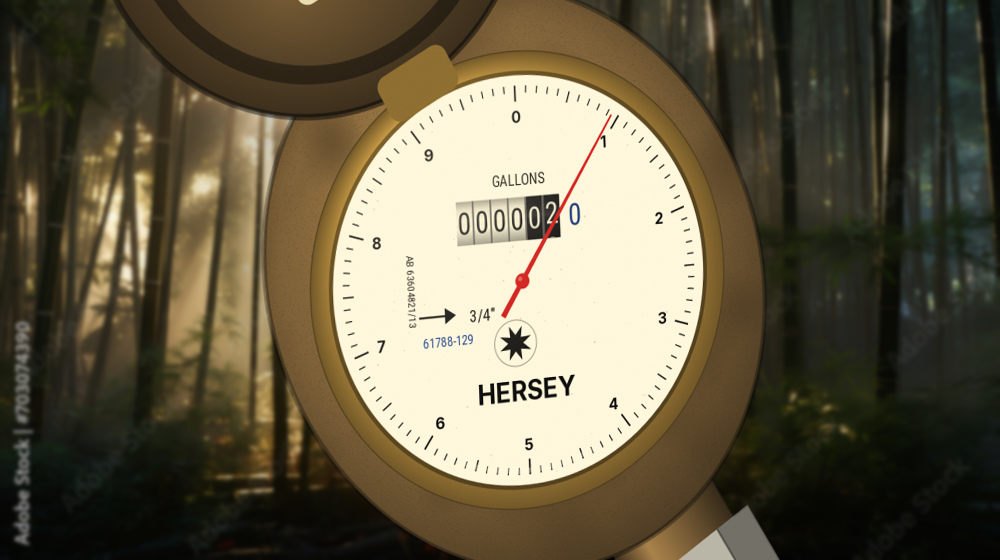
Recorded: {"value": 20.9, "unit": "gal"}
